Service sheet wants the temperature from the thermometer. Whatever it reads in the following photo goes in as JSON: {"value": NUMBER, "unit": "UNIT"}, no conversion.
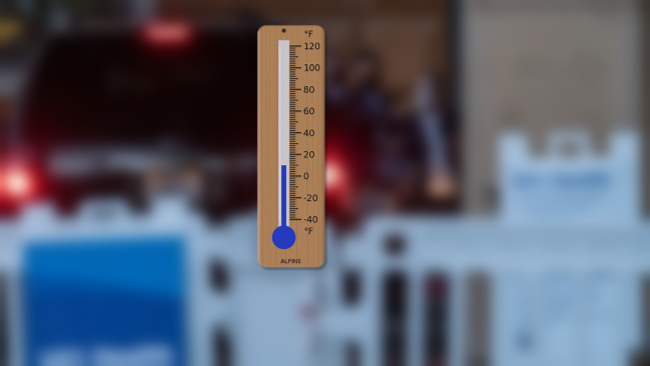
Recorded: {"value": 10, "unit": "°F"}
